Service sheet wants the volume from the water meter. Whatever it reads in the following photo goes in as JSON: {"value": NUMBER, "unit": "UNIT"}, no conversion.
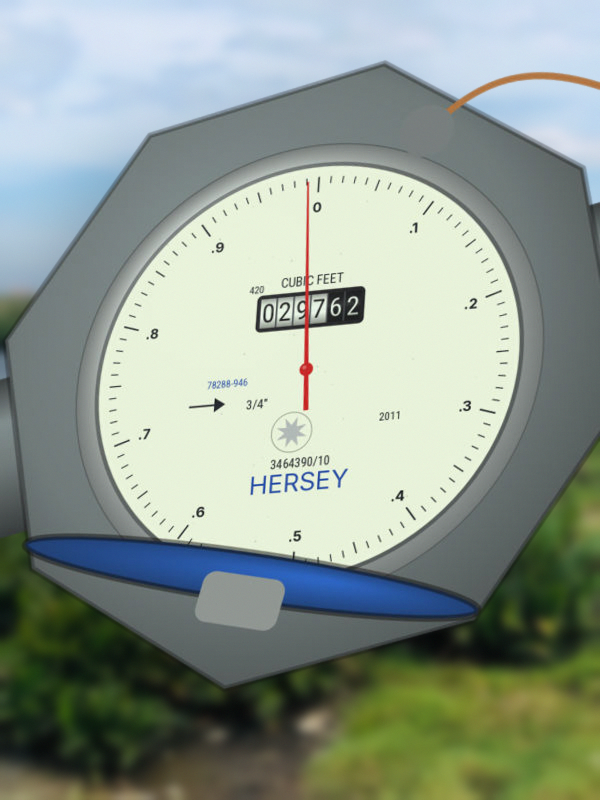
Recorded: {"value": 29761.99, "unit": "ft³"}
